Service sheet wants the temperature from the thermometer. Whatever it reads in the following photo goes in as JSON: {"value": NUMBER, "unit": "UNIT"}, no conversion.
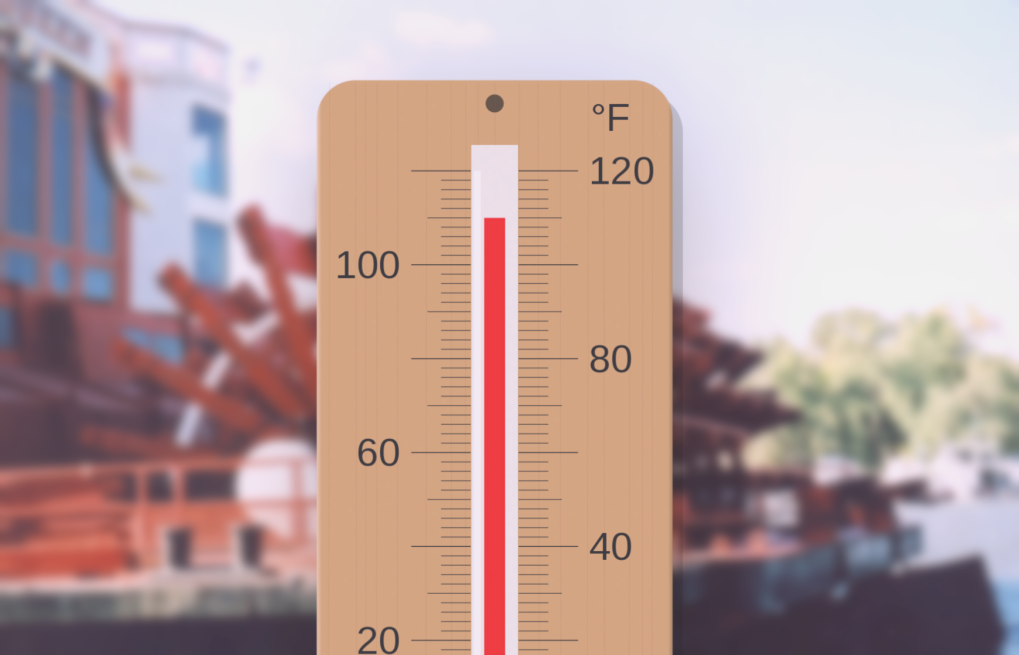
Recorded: {"value": 110, "unit": "°F"}
